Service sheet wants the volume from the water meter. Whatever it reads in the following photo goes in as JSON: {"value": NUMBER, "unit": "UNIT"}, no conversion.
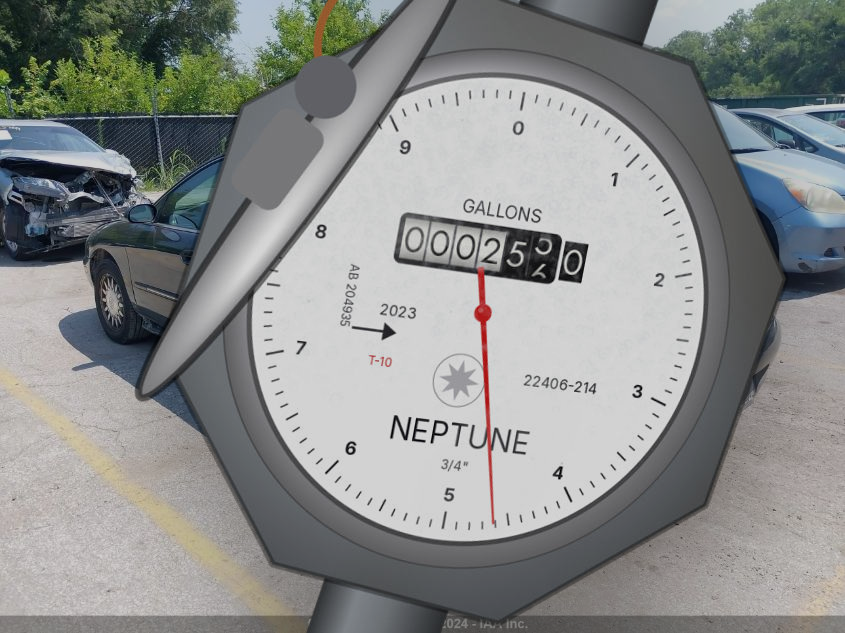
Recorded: {"value": 2554.6, "unit": "gal"}
